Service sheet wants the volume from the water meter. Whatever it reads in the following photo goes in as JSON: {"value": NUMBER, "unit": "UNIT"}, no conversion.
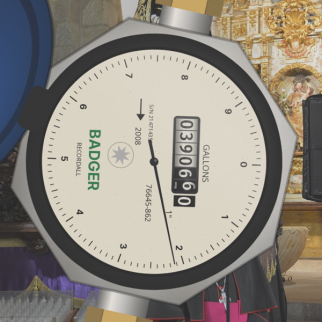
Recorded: {"value": 390662.1, "unit": "gal"}
